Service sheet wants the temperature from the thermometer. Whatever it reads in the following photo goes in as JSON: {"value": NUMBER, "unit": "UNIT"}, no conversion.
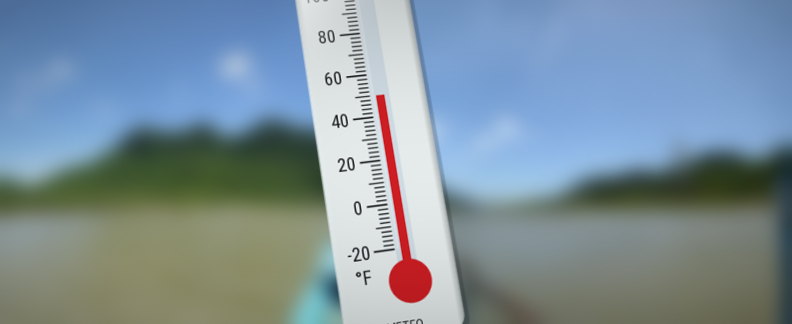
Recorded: {"value": 50, "unit": "°F"}
